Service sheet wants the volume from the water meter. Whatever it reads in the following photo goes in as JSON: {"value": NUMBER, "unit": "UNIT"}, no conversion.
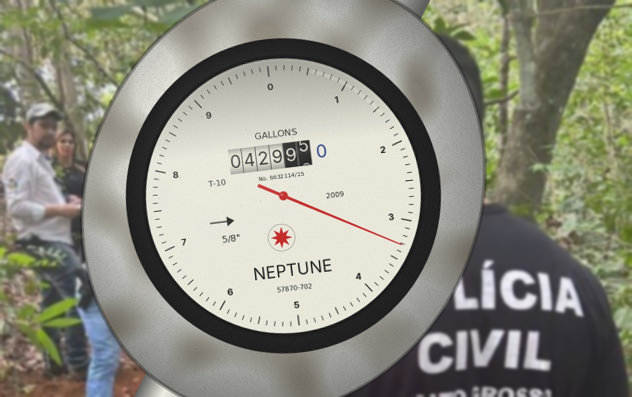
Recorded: {"value": 429953.3, "unit": "gal"}
